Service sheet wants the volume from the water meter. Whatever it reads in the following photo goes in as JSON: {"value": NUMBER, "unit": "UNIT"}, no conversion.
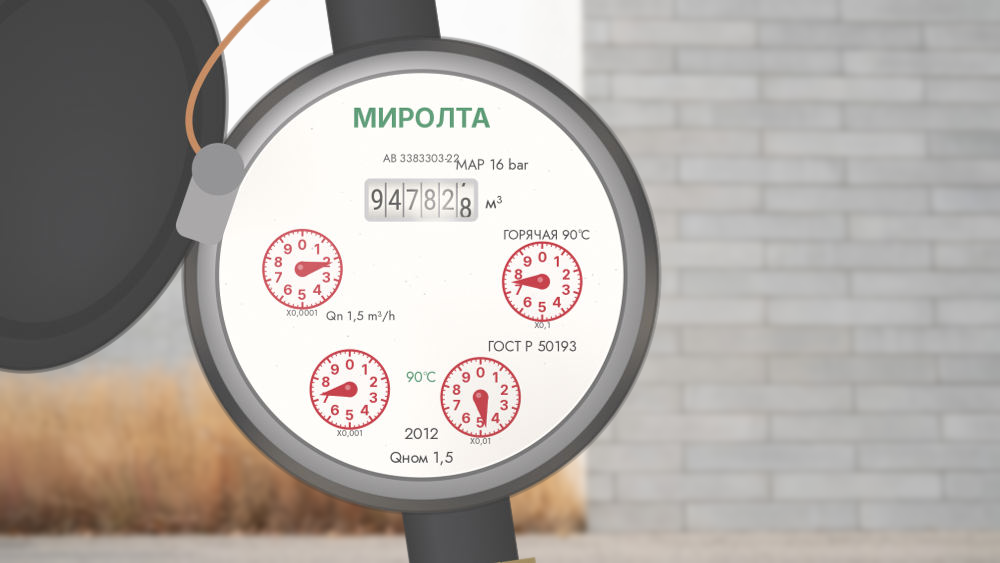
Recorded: {"value": 947827.7472, "unit": "m³"}
